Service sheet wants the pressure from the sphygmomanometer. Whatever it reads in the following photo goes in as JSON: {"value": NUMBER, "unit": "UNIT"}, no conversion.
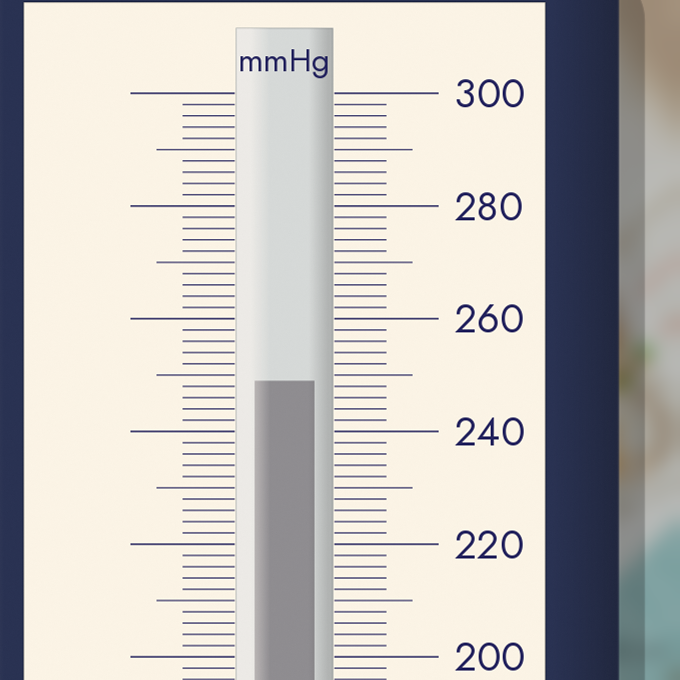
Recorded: {"value": 249, "unit": "mmHg"}
